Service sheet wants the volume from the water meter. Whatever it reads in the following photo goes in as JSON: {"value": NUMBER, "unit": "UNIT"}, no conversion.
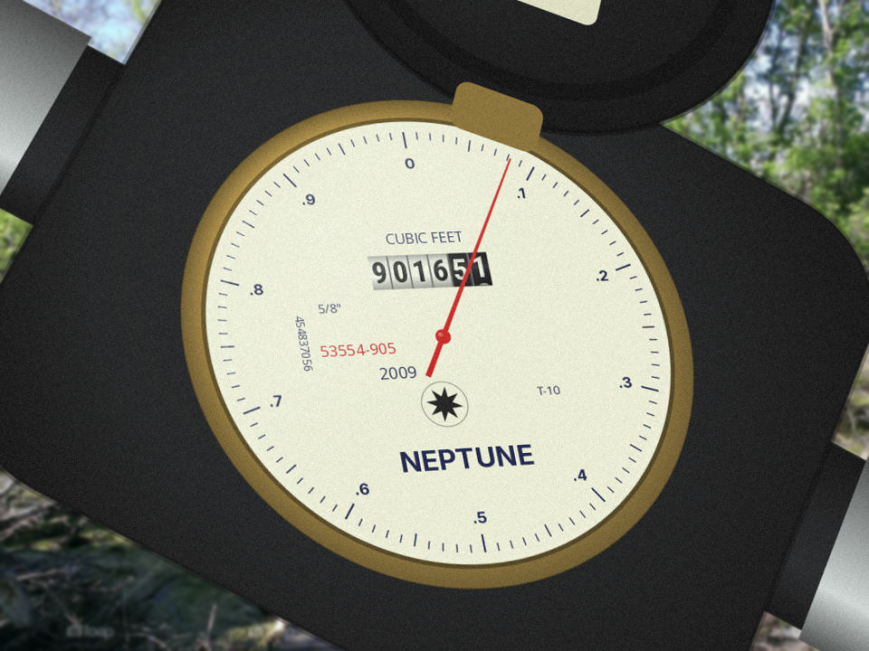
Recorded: {"value": 901651.08, "unit": "ft³"}
